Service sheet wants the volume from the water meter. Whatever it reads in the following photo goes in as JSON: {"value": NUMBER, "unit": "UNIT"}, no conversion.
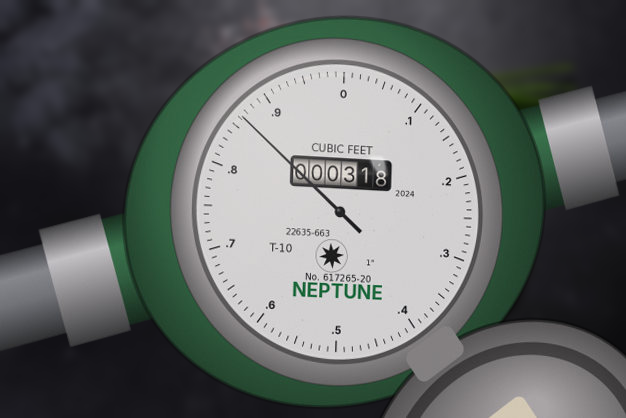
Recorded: {"value": 317.86, "unit": "ft³"}
